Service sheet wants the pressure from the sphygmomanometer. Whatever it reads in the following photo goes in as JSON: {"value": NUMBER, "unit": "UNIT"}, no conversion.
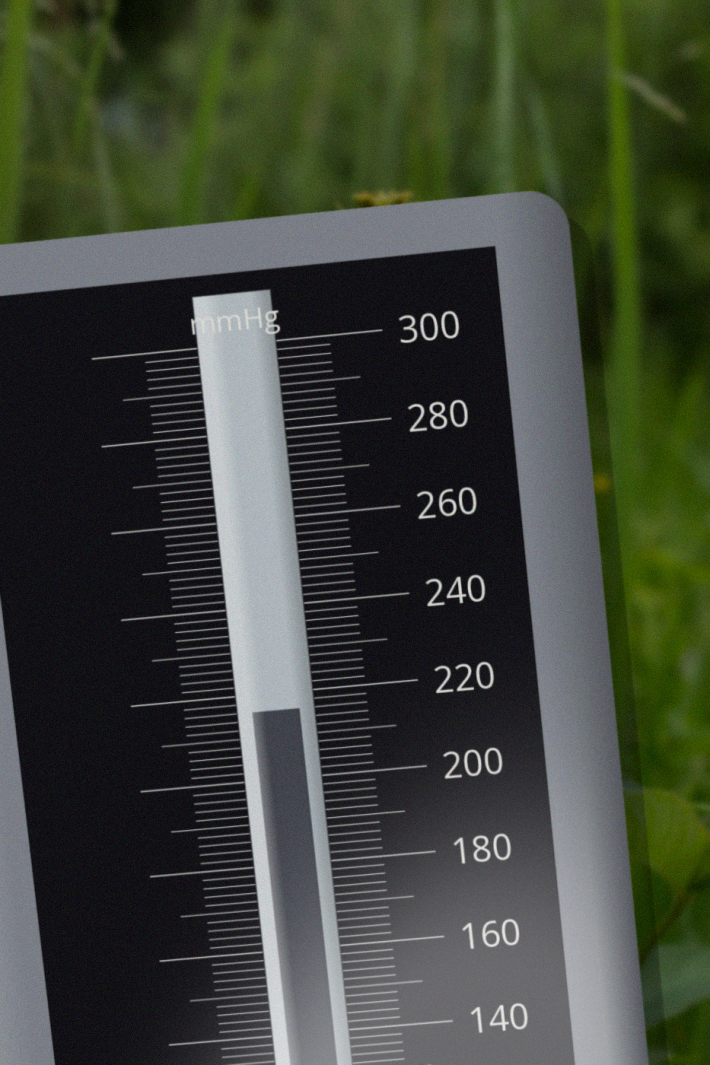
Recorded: {"value": 216, "unit": "mmHg"}
